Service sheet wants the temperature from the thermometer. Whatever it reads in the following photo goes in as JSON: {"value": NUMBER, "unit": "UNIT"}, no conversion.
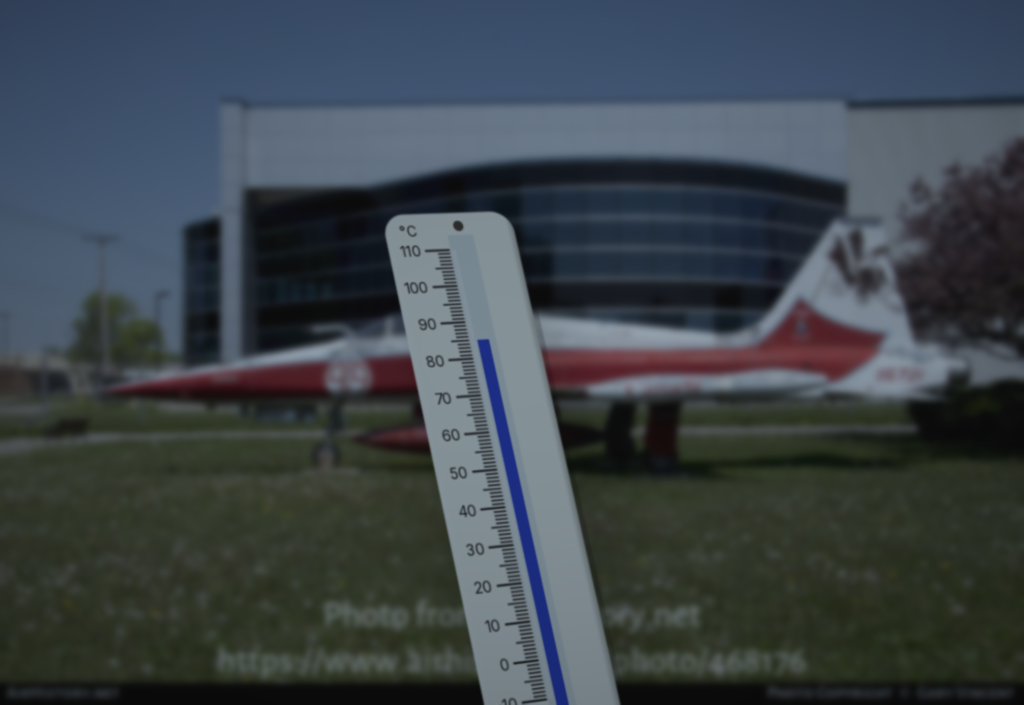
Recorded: {"value": 85, "unit": "°C"}
